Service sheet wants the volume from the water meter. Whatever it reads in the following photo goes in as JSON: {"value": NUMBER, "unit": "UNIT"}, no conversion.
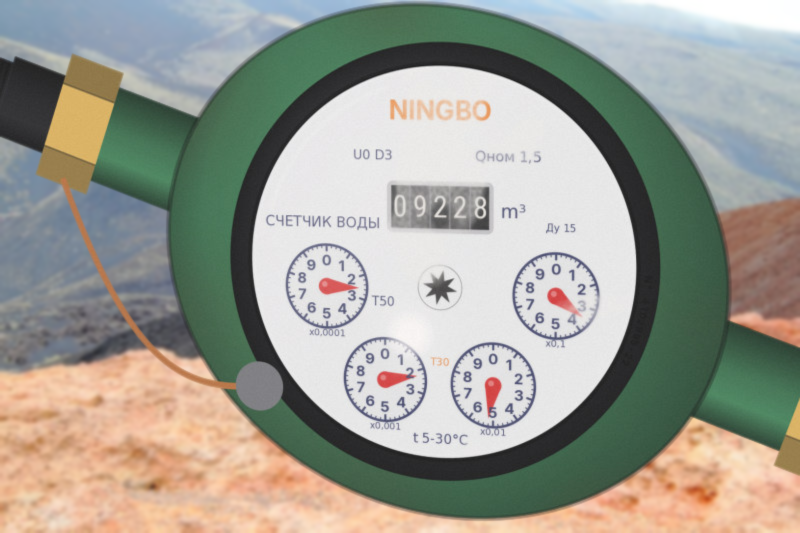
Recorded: {"value": 9228.3522, "unit": "m³"}
